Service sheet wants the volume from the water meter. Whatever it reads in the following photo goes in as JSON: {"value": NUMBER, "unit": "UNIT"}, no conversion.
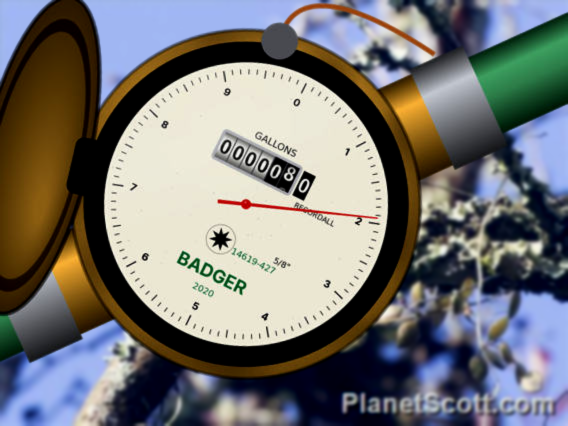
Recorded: {"value": 81.9, "unit": "gal"}
